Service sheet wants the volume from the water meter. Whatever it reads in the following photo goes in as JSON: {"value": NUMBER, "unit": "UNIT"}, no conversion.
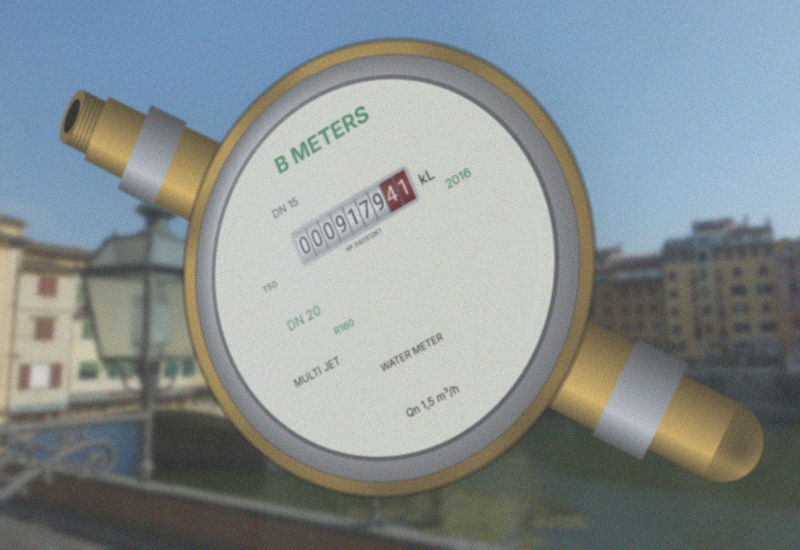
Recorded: {"value": 9179.41, "unit": "kL"}
